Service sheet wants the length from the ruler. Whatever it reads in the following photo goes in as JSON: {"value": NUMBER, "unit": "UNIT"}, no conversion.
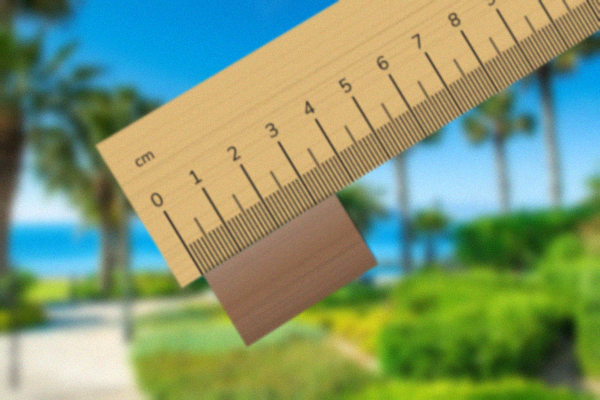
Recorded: {"value": 3.5, "unit": "cm"}
